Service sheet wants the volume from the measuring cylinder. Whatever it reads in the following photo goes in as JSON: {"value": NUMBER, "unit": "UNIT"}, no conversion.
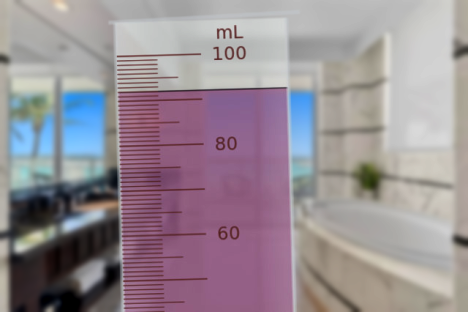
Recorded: {"value": 92, "unit": "mL"}
